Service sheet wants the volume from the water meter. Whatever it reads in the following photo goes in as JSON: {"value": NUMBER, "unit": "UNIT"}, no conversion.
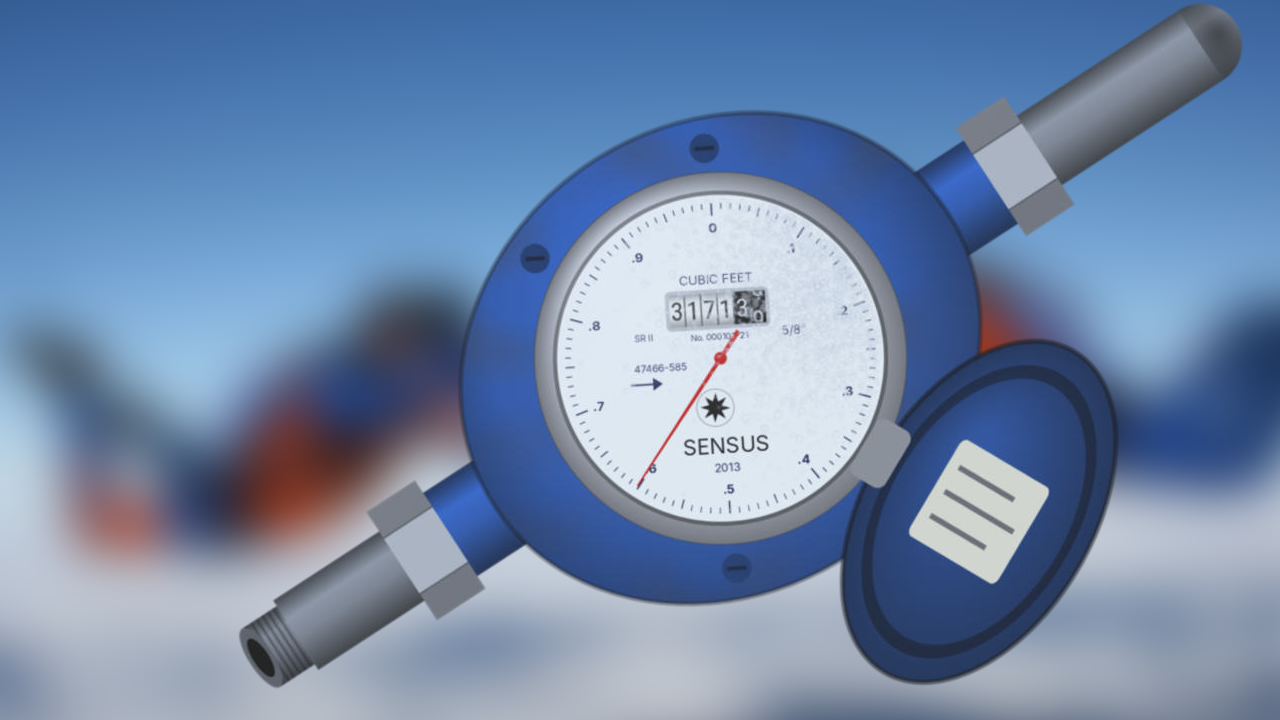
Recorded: {"value": 317138.60, "unit": "ft³"}
